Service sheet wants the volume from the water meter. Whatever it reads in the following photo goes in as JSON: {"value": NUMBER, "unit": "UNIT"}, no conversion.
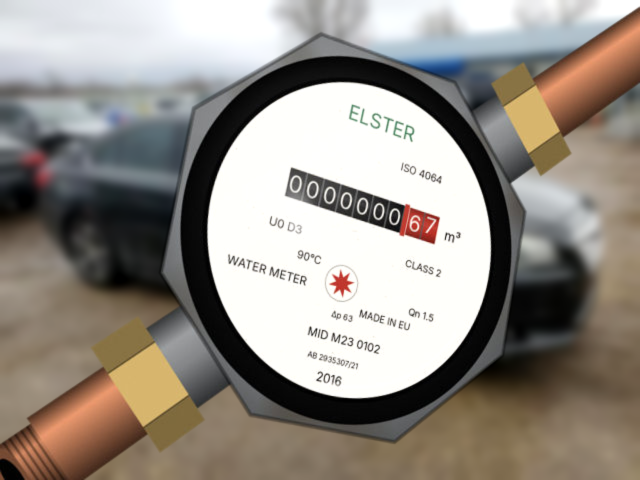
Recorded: {"value": 0.67, "unit": "m³"}
